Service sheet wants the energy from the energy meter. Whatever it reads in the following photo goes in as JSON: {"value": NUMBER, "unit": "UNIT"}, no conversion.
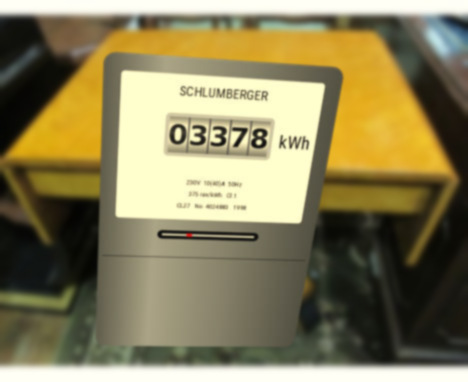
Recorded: {"value": 3378, "unit": "kWh"}
